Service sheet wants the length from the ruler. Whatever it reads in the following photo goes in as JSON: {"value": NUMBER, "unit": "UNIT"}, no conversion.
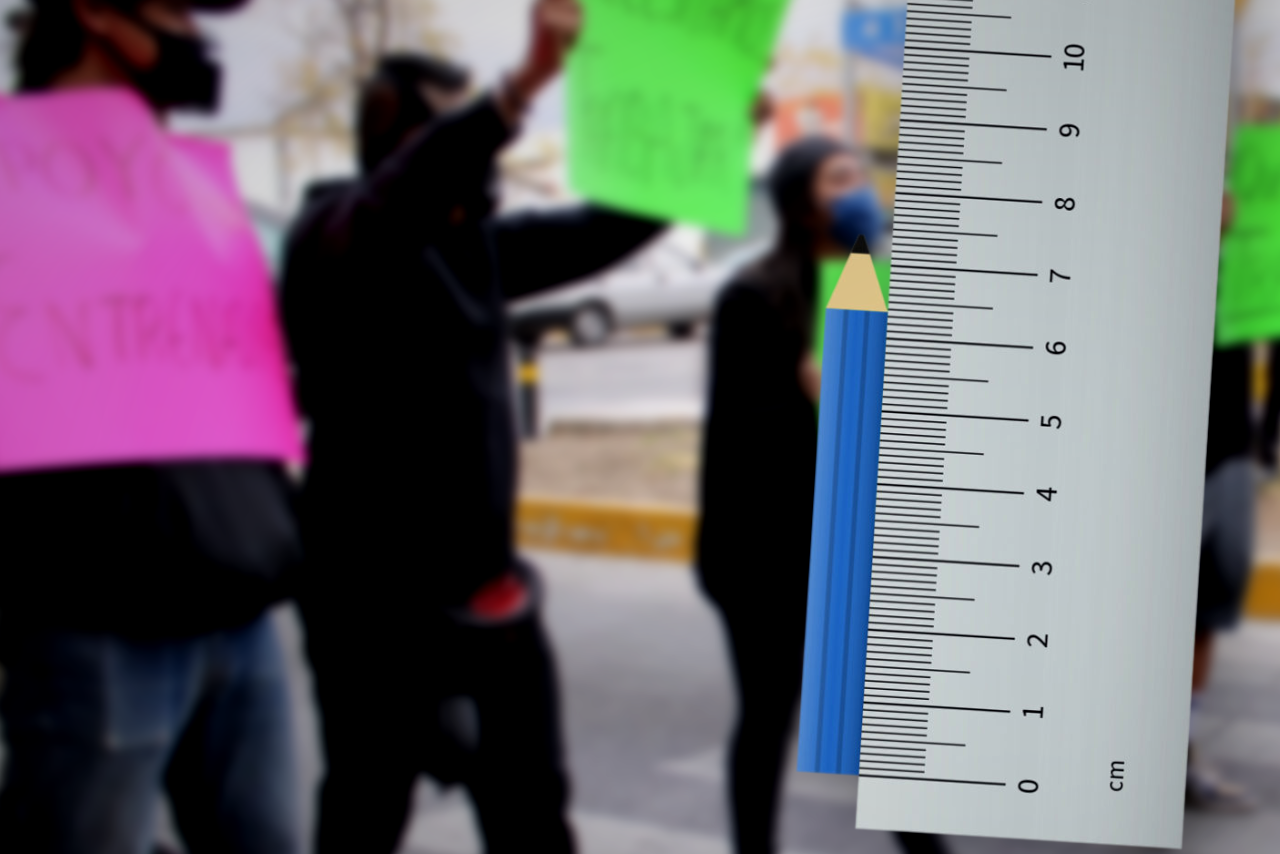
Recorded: {"value": 7.4, "unit": "cm"}
